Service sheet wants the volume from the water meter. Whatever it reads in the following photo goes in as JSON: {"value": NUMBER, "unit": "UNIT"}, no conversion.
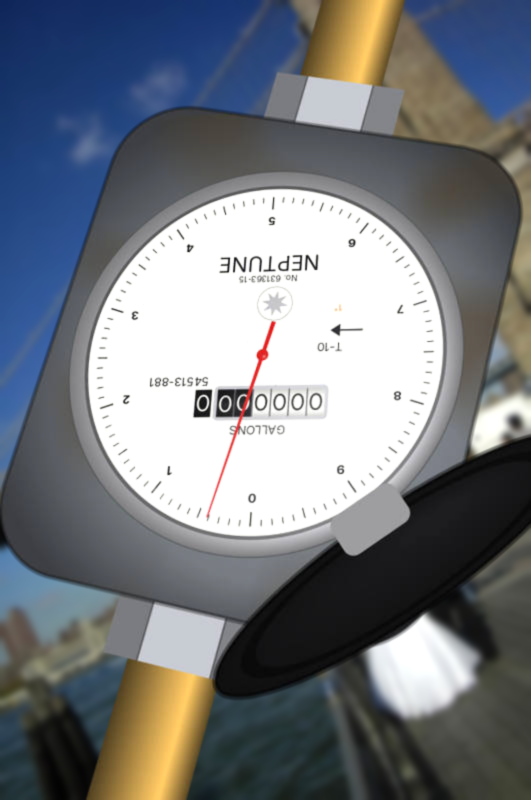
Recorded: {"value": 0.4, "unit": "gal"}
